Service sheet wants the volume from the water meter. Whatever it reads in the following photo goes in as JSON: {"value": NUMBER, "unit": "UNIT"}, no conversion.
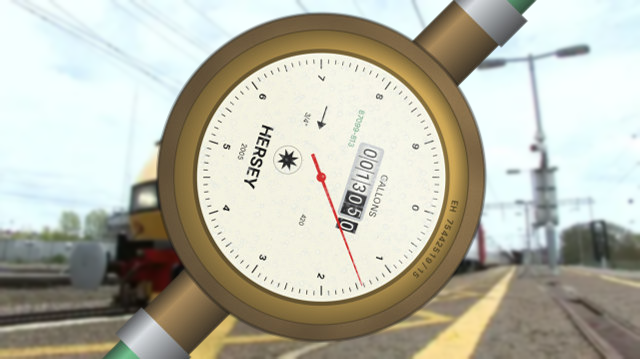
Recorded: {"value": 13051.4, "unit": "gal"}
